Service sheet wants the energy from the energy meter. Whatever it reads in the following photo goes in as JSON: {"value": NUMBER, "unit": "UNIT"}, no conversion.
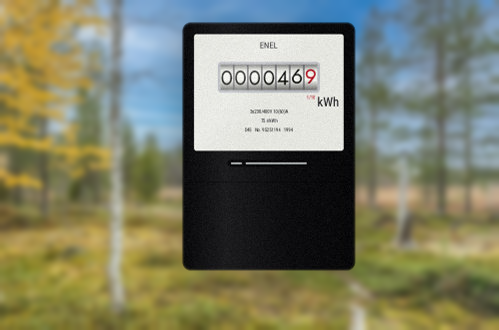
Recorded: {"value": 46.9, "unit": "kWh"}
